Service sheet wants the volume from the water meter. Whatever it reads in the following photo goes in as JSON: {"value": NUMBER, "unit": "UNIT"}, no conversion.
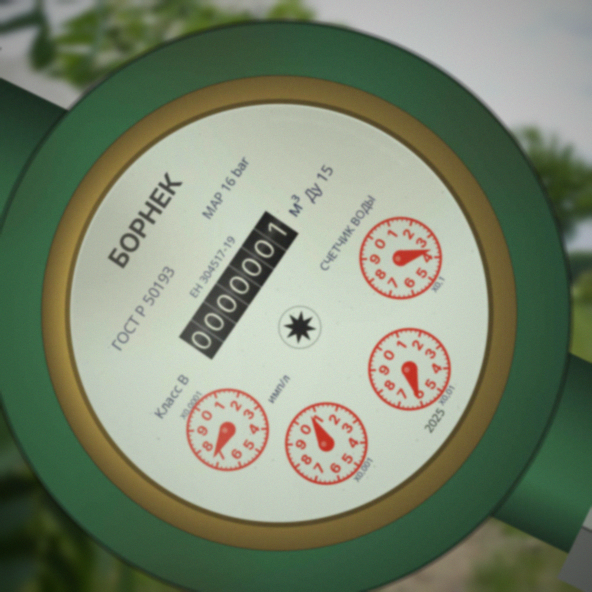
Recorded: {"value": 1.3607, "unit": "m³"}
